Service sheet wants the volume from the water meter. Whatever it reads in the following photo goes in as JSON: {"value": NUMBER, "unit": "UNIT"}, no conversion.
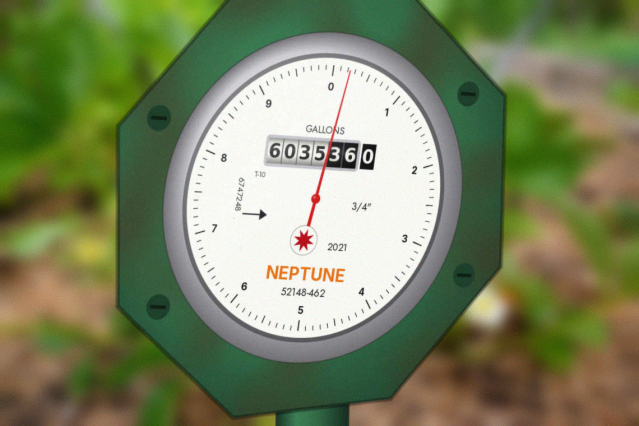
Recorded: {"value": 6035360.2, "unit": "gal"}
